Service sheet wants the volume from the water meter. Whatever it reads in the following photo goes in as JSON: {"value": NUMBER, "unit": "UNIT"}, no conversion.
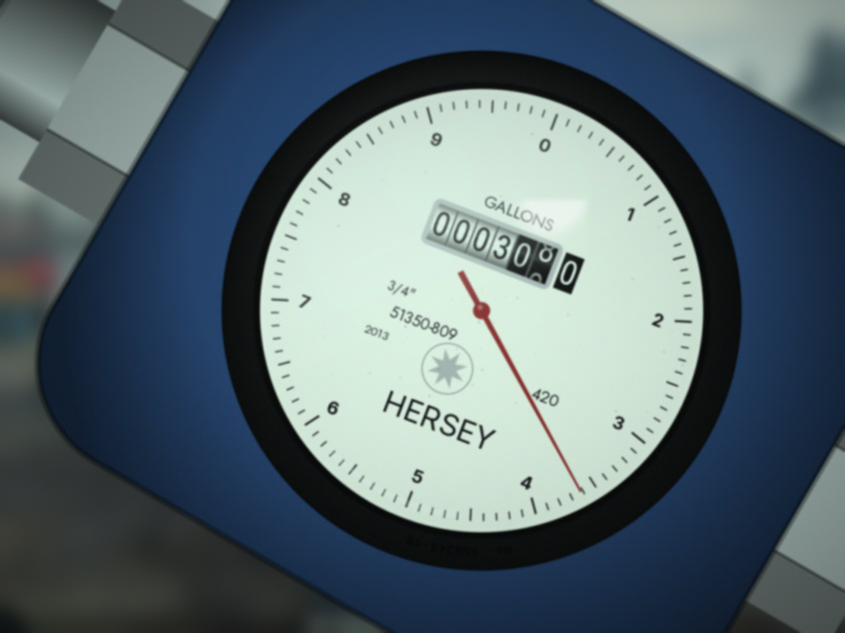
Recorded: {"value": 3083.6, "unit": "gal"}
